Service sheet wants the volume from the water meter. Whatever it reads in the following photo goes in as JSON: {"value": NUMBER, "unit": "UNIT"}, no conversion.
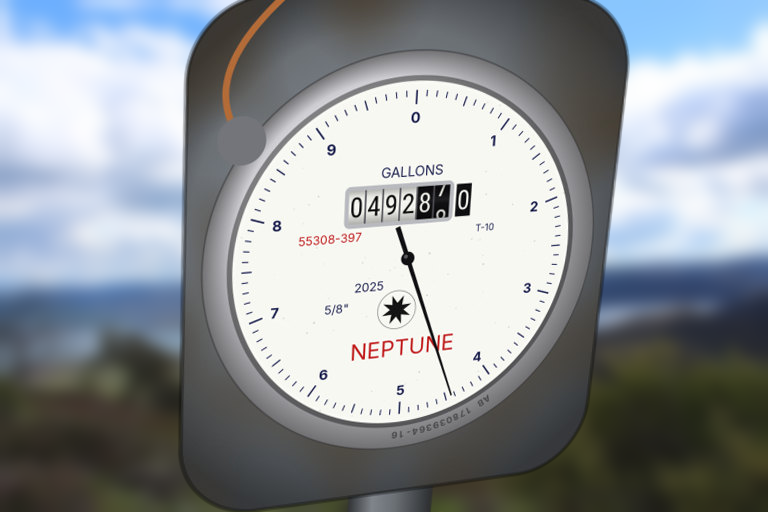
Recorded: {"value": 492874.4, "unit": "gal"}
